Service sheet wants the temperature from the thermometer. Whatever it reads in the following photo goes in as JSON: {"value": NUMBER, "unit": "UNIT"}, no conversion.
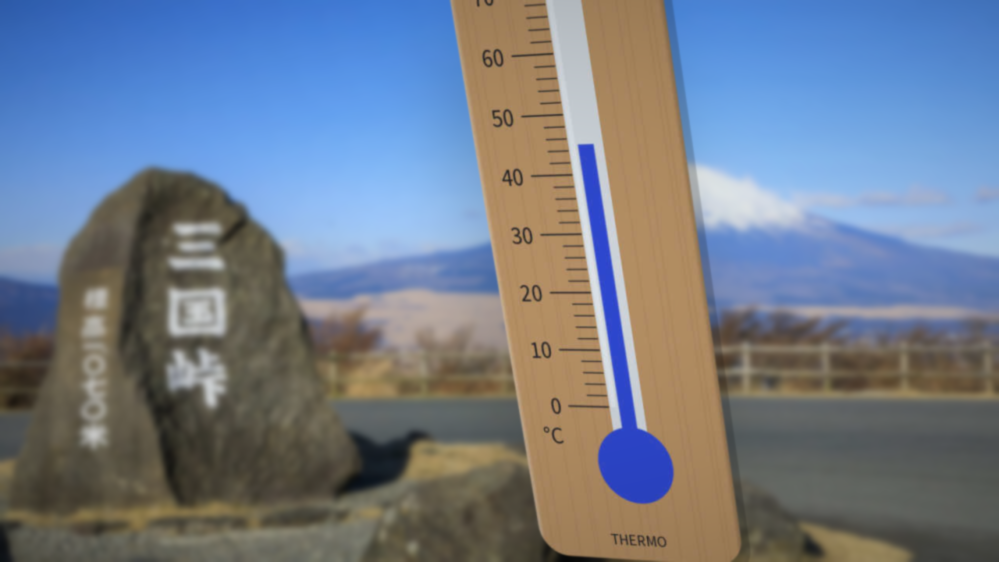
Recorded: {"value": 45, "unit": "°C"}
